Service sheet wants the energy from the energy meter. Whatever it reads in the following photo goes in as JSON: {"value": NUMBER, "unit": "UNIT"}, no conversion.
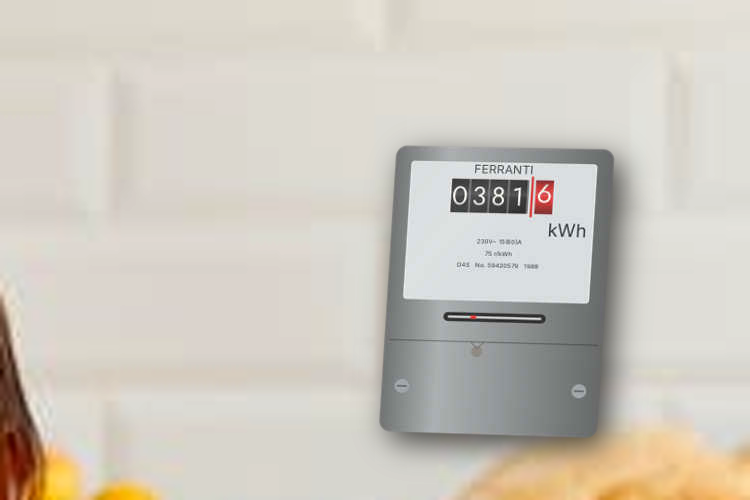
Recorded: {"value": 381.6, "unit": "kWh"}
